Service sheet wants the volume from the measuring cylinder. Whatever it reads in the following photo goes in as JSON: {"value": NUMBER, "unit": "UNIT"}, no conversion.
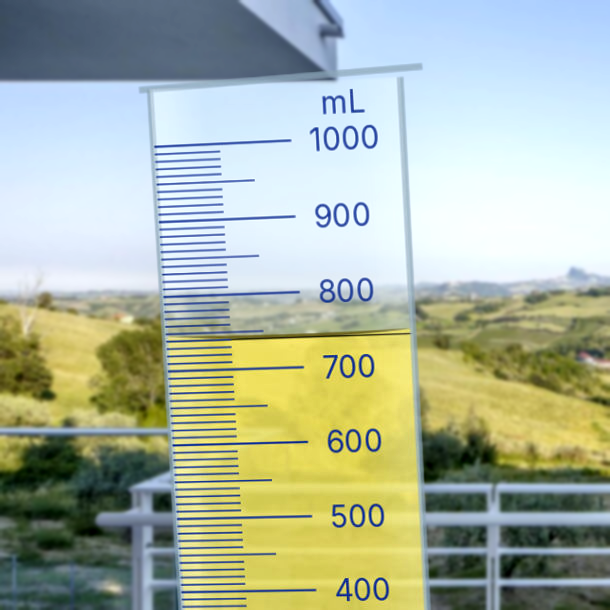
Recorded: {"value": 740, "unit": "mL"}
